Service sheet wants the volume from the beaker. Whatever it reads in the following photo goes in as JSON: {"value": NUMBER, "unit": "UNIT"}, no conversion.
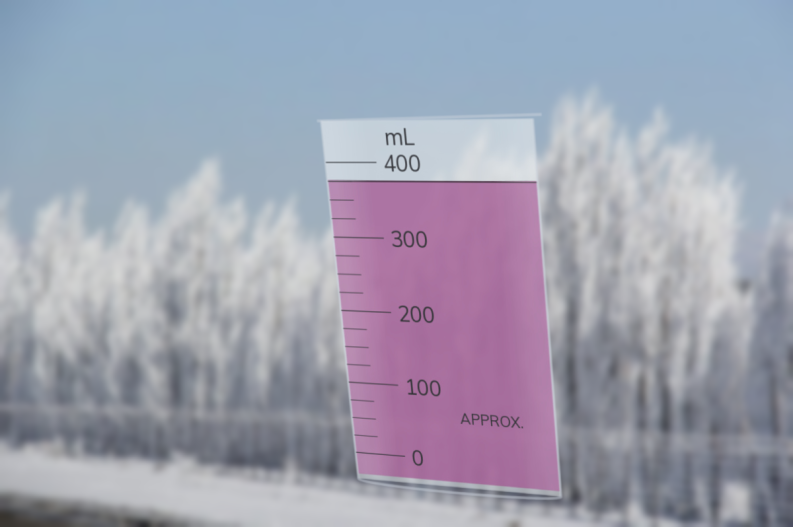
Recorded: {"value": 375, "unit": "mL"}
